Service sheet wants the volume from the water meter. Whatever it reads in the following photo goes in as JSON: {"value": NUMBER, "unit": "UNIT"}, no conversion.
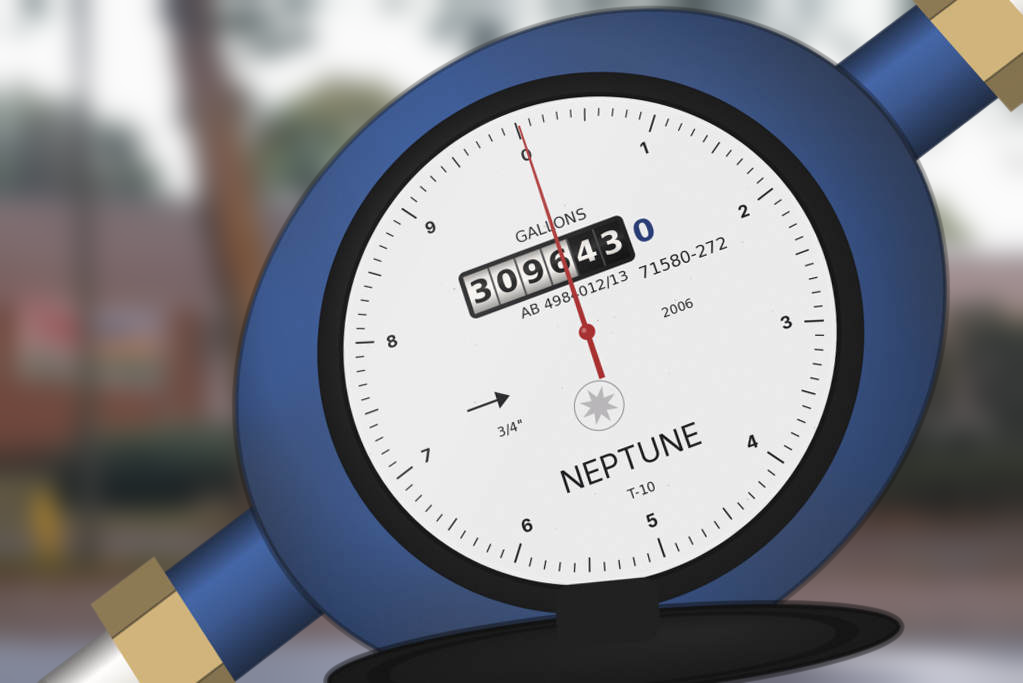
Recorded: {"value": 3096430.0, "unit": "gal"}
